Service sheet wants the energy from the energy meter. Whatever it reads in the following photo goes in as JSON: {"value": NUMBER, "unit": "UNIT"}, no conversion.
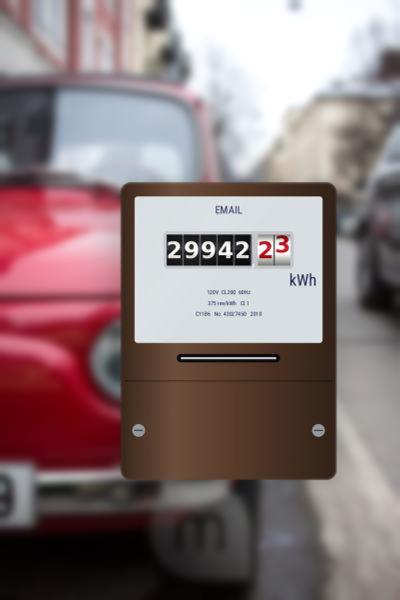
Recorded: {"value": 29942.23, "unit": "kWh"}
